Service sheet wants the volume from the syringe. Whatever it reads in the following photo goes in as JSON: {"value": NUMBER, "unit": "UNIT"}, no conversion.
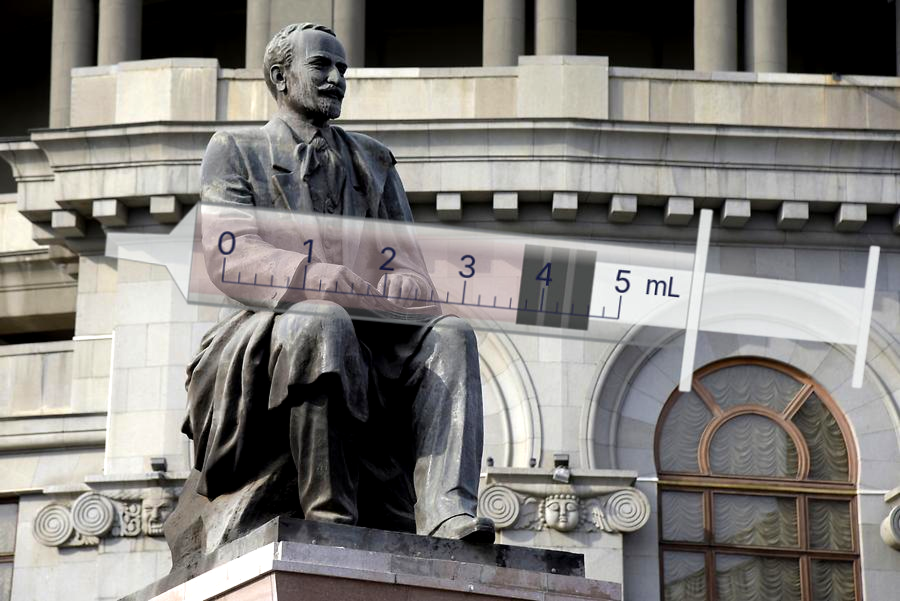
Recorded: {"value": 3.7, "unit": "mL"}
